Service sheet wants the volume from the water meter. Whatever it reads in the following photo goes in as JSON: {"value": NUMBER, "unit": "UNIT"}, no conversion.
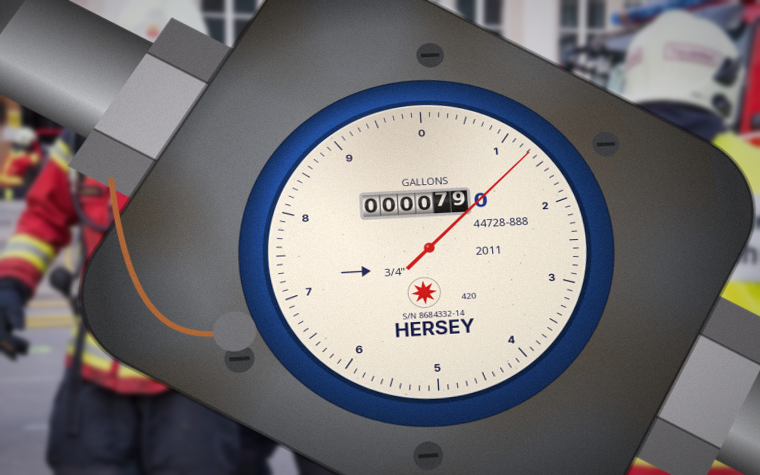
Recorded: {"value": 791.3, "unit": "gal"}
